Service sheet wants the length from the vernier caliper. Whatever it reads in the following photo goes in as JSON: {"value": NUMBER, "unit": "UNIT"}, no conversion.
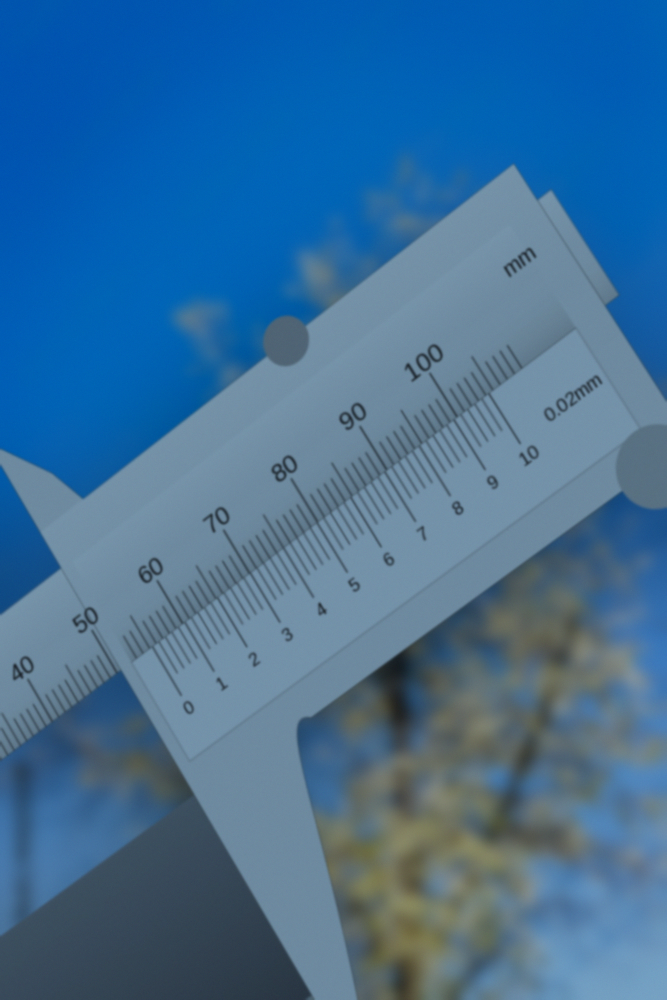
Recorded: {"value": 55.4, "unit": "mm"}
